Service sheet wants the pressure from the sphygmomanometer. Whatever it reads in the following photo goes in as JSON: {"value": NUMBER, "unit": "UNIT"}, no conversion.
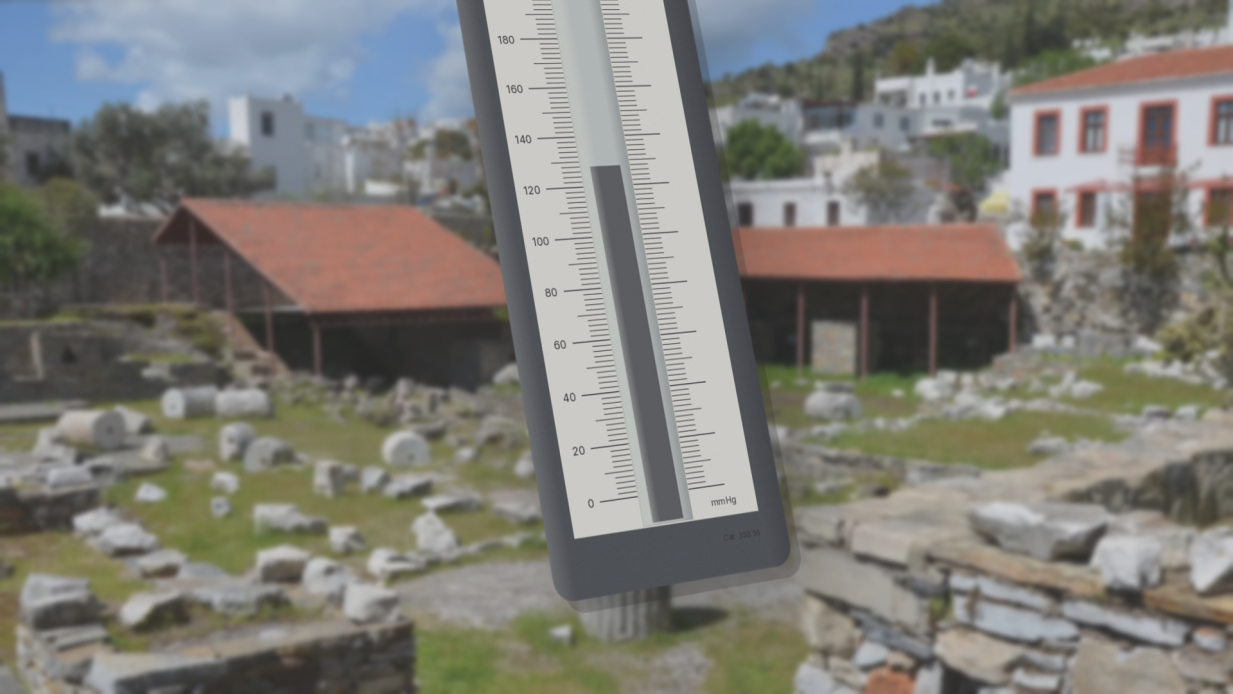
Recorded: {"value": 128, "unit": "mmHg"}
